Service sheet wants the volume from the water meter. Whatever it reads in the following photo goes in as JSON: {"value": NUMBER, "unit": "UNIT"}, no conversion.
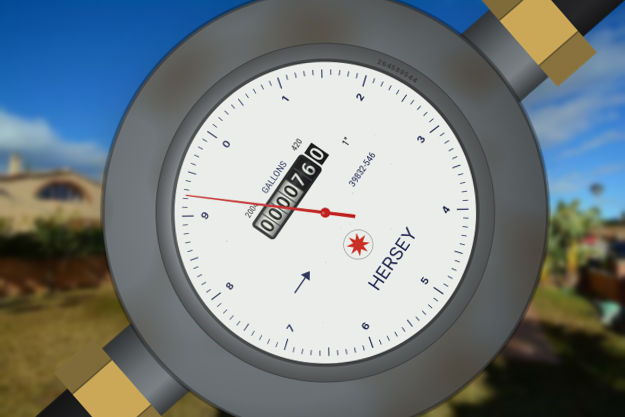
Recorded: {"value": 759.2, "unit": "gal"}
